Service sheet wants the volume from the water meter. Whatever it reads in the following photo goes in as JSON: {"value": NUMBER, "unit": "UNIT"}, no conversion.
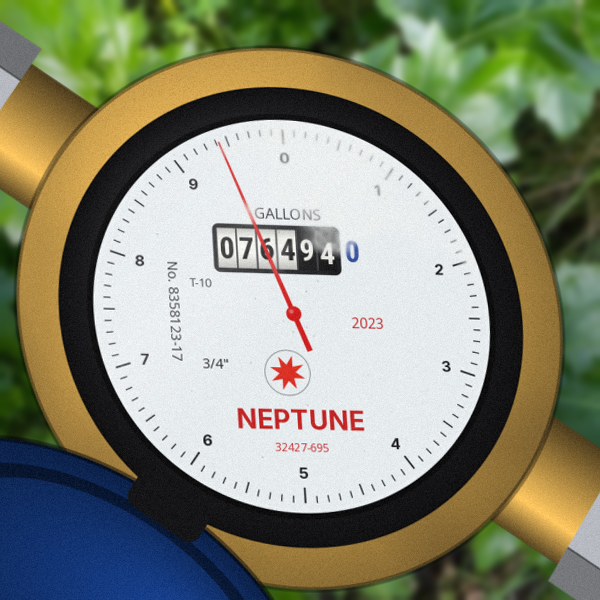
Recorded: {"value": 764939.4, "unit": "gal"}
